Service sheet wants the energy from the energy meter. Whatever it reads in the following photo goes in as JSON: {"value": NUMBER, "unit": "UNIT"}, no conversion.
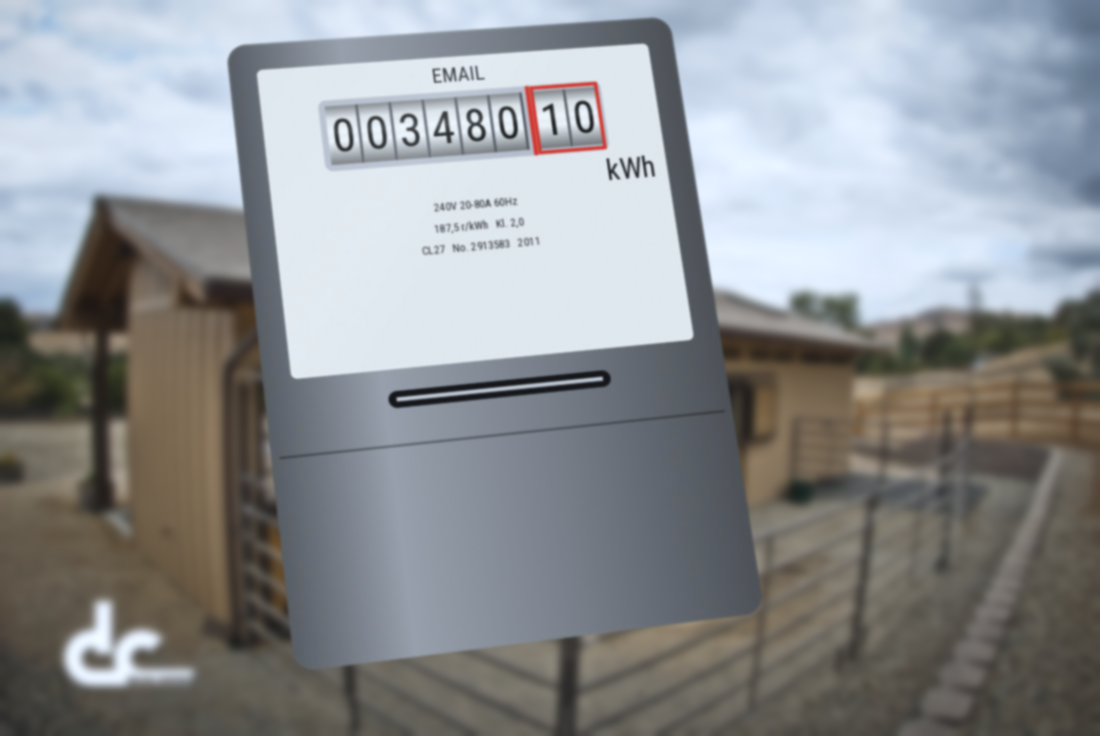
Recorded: {"value": 3480.10, "unit": "kWh"}
